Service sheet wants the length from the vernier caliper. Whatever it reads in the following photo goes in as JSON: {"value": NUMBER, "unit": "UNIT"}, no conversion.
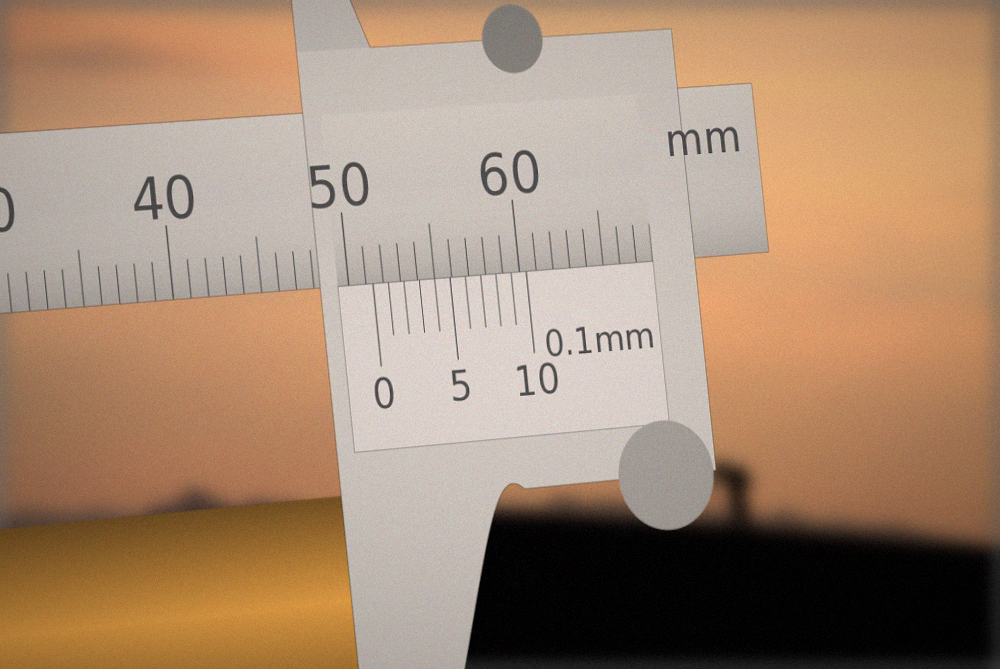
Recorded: {"value": 51.4, "unit": "mm"}
